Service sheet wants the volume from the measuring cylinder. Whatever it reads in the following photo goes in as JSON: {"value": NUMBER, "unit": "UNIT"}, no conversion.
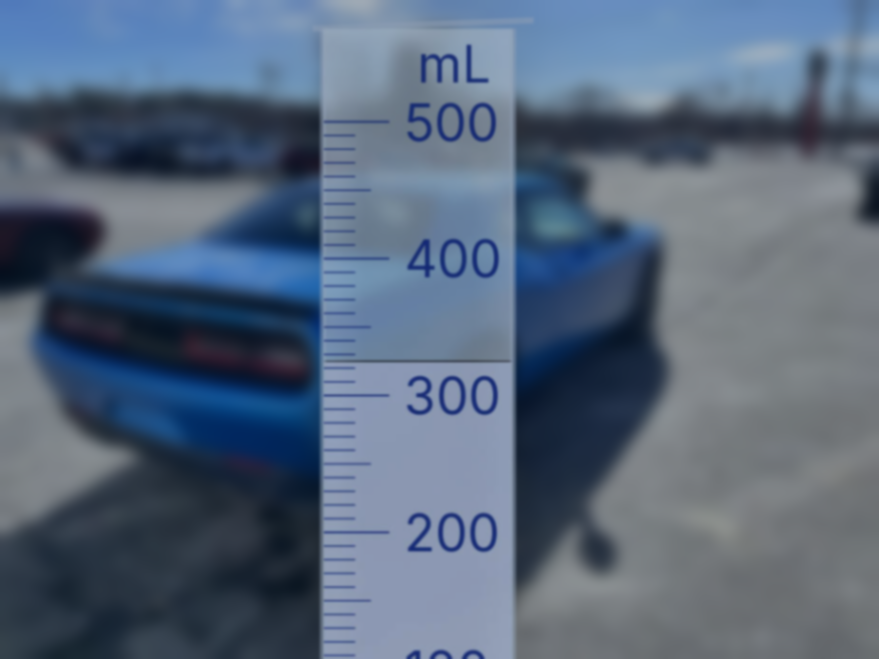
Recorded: {"value": 325, "unit": "mL"}
